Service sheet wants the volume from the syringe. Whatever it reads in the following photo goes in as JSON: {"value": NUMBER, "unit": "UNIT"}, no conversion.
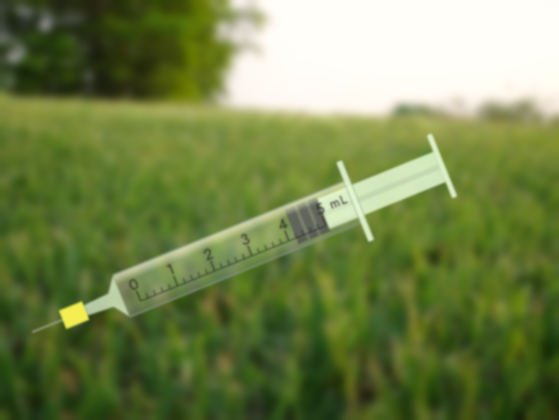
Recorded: {"value": 4.2, "unit": "mL"}
